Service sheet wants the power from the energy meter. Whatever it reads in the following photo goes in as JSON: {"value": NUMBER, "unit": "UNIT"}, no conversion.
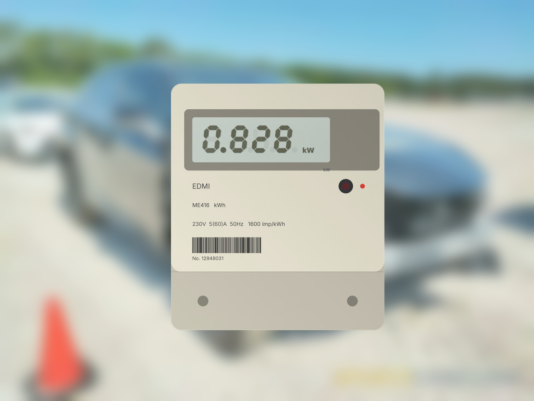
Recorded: {"value": 0.828, "unit": "kW"}
